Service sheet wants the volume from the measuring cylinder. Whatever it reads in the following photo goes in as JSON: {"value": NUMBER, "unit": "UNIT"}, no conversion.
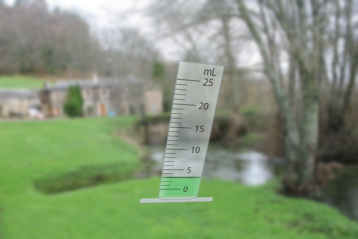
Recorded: {"value": 3, "unit": "mL"}
